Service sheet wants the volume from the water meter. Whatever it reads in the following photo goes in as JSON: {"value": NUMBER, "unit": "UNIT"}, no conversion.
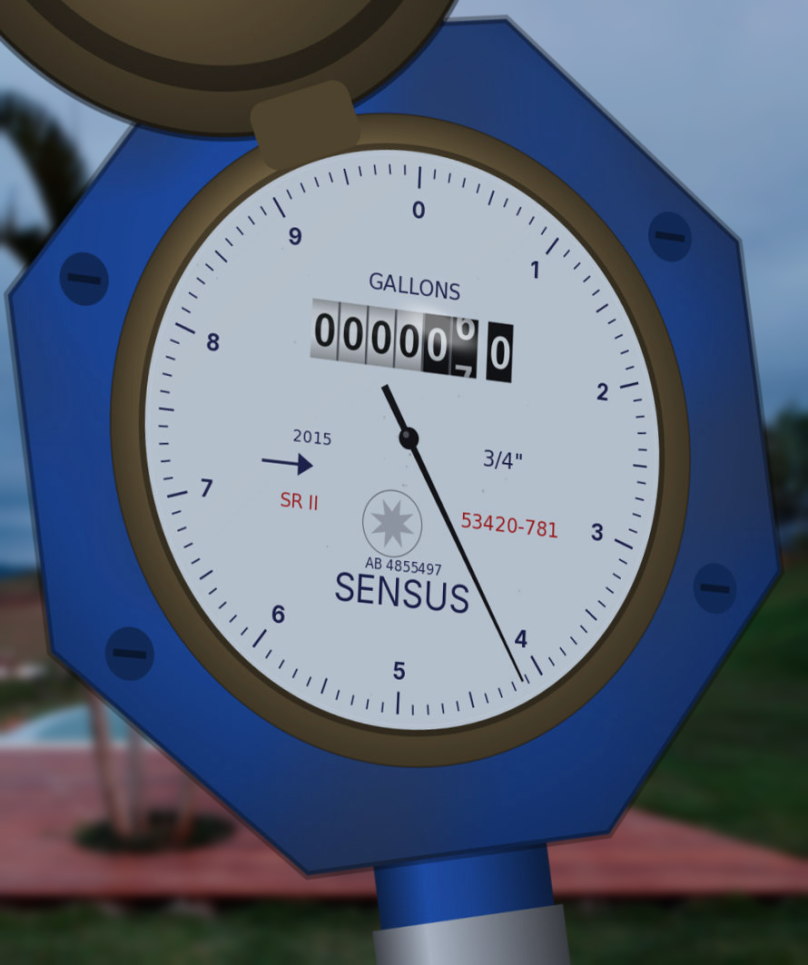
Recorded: {"value": 64.1, "unit": "gal"}
